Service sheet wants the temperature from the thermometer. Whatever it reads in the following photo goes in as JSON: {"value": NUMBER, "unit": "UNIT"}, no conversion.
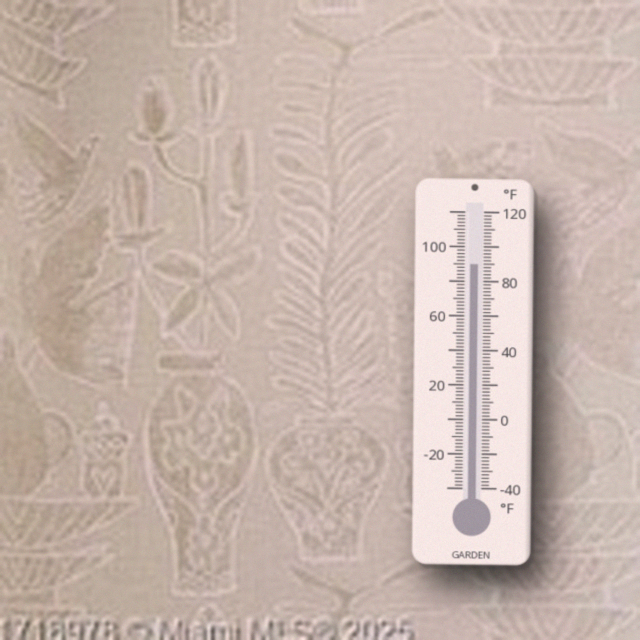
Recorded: {"value": 90, "unit": "°F"}
